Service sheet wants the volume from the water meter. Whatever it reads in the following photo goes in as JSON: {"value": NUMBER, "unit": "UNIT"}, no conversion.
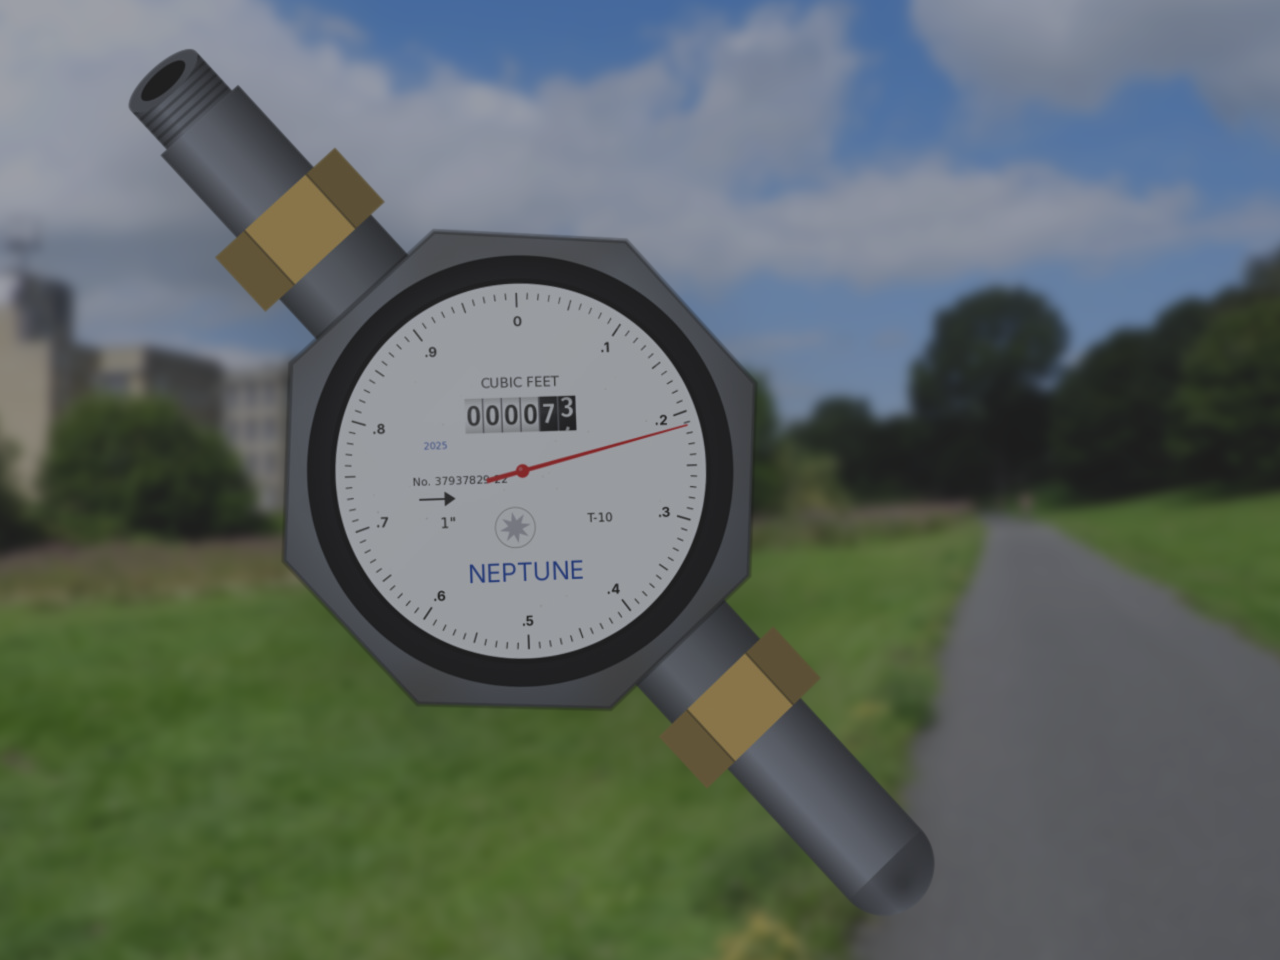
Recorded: {"value": 73.21, "unit": "ft³"}
